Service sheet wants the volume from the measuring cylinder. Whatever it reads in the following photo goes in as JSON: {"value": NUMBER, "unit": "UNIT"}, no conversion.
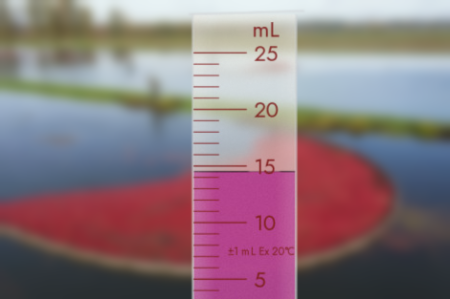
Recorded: {"value": 14.5, "unit": "mL"}
